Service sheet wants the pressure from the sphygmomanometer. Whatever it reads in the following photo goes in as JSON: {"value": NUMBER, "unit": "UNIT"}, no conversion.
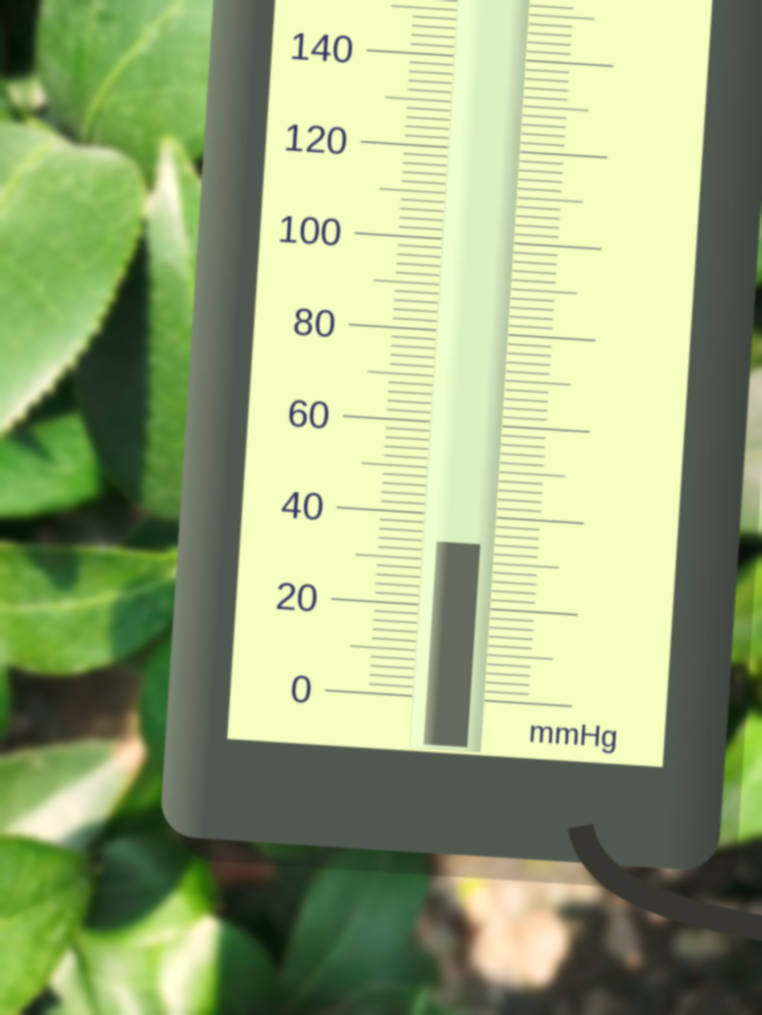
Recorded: {"value": 34, "unit": "mmHg"}
